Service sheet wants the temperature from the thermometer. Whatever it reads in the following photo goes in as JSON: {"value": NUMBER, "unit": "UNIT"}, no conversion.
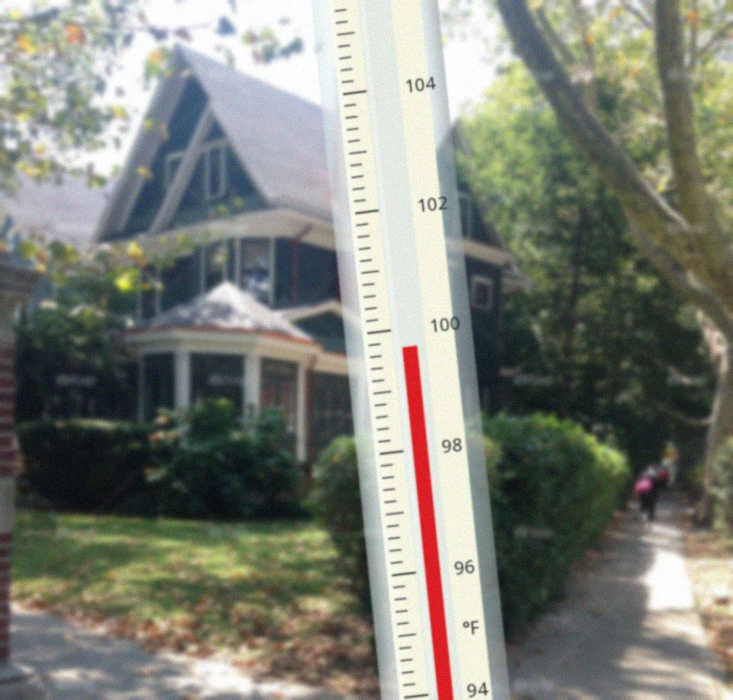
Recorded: {"value": 99.7, "unit": "°F"}
